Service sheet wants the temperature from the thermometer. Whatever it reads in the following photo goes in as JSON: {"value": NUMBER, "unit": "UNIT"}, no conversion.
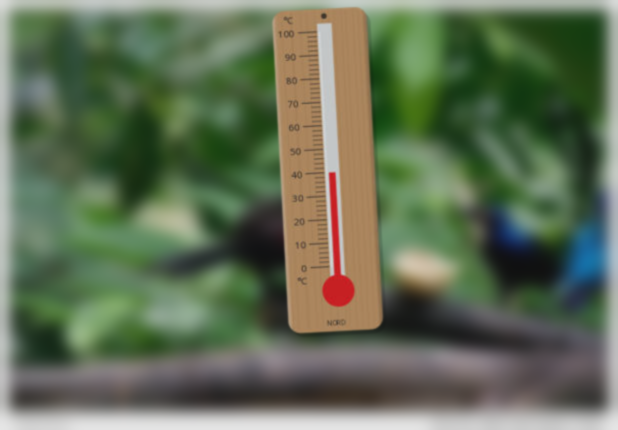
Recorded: {"value": 40, "unit": "°C"}
